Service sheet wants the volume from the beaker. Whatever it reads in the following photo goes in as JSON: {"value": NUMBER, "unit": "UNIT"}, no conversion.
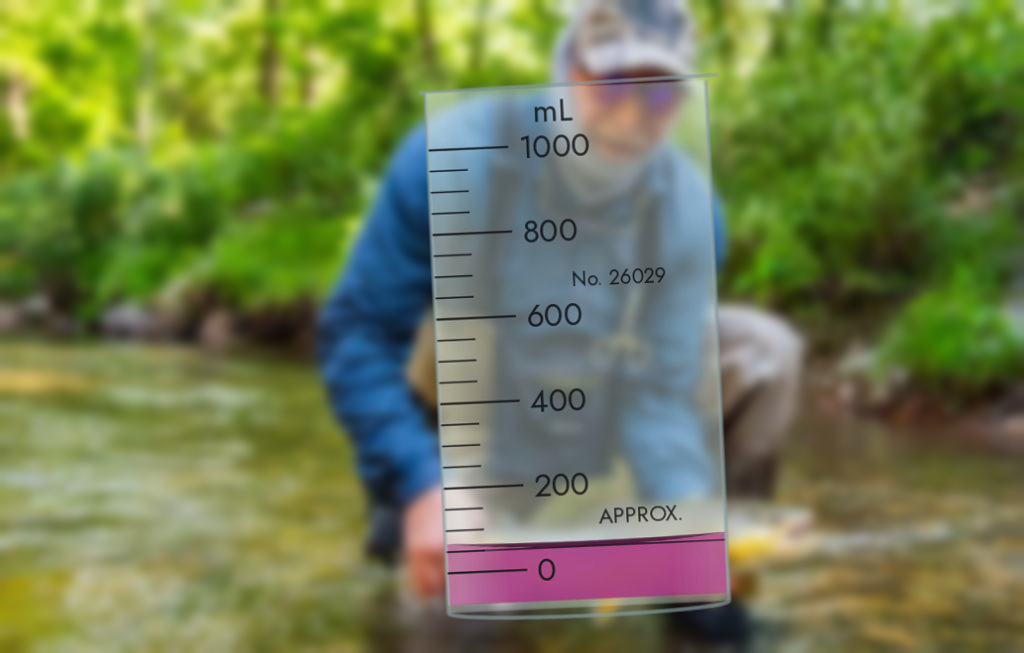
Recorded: {"value": 50, "unit": "mL"}
